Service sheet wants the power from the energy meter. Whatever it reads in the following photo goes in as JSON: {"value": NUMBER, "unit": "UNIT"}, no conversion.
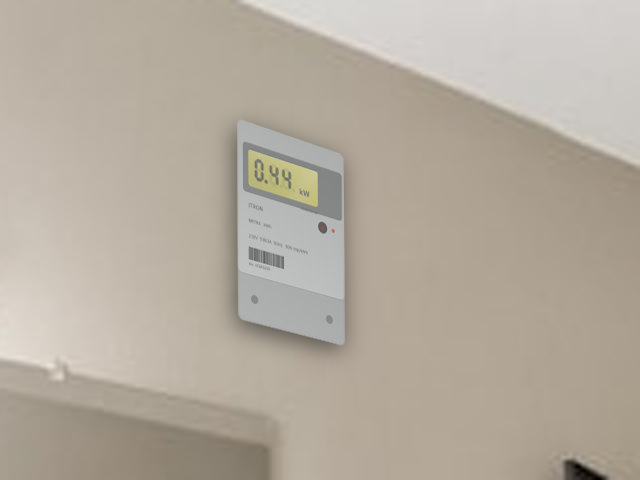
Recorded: {"value": 0.44, "unit": "kW"}
